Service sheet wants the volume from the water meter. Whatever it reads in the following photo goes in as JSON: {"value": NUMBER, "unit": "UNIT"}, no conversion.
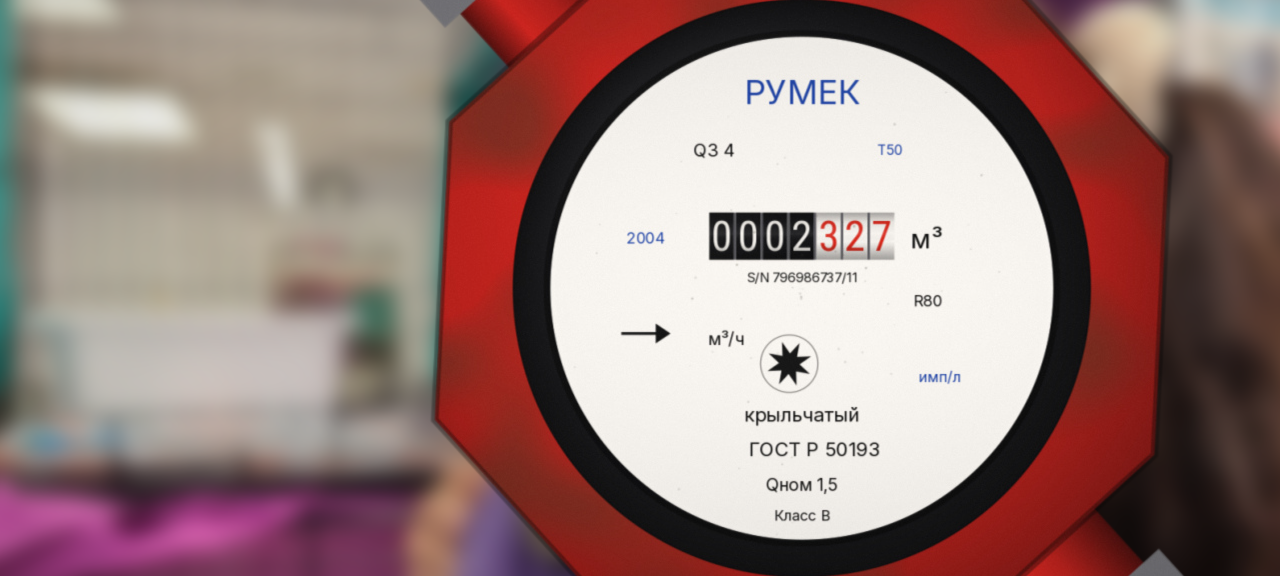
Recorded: {"value": 2.327, "unit": "m³"}
